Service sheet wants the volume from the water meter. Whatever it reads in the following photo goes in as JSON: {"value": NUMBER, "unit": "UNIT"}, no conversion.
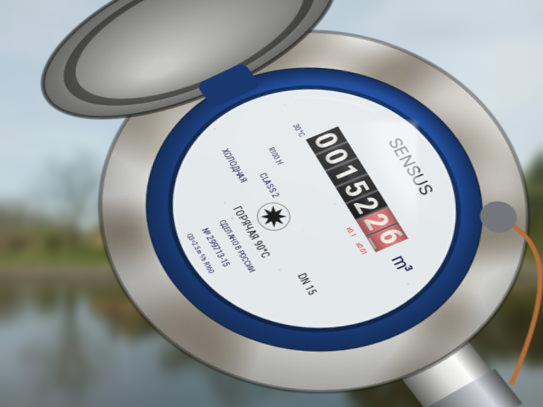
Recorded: {"value": 152.26, "unit": "m³"}
